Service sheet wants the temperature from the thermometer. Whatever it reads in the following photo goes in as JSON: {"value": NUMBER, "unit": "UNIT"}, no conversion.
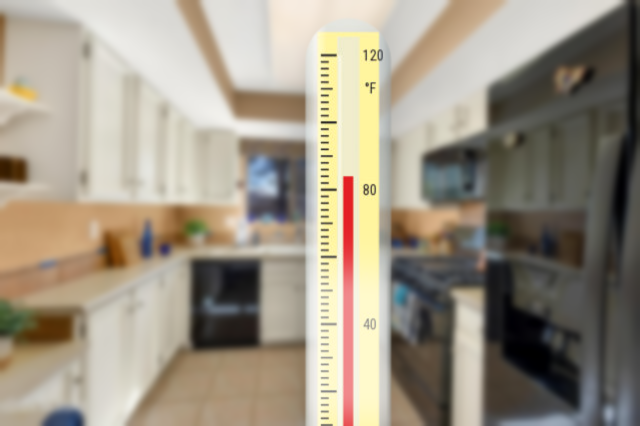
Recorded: {"value": 84, "unit": "°F"}
